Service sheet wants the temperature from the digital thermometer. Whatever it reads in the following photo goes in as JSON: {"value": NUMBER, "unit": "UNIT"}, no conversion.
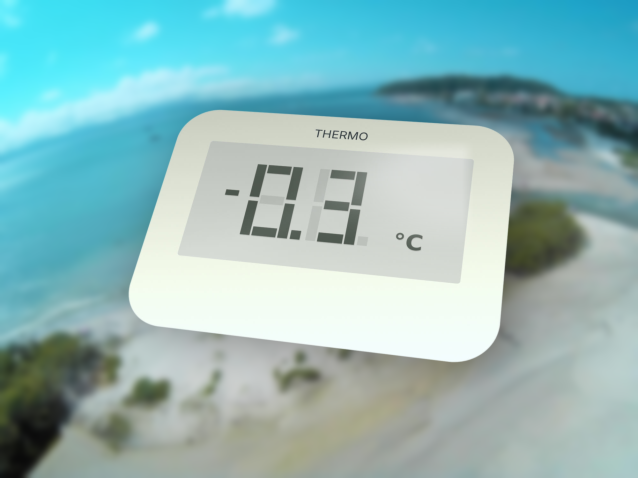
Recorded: {"value": -0.3, "unit": "°C"}
